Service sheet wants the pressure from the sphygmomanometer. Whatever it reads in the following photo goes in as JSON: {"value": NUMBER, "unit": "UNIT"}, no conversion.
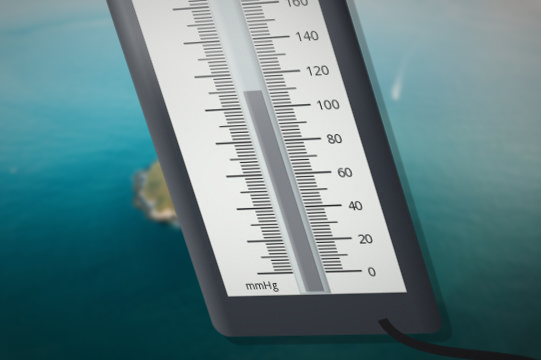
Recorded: {"value": 110, "unit": "mmHg"}
